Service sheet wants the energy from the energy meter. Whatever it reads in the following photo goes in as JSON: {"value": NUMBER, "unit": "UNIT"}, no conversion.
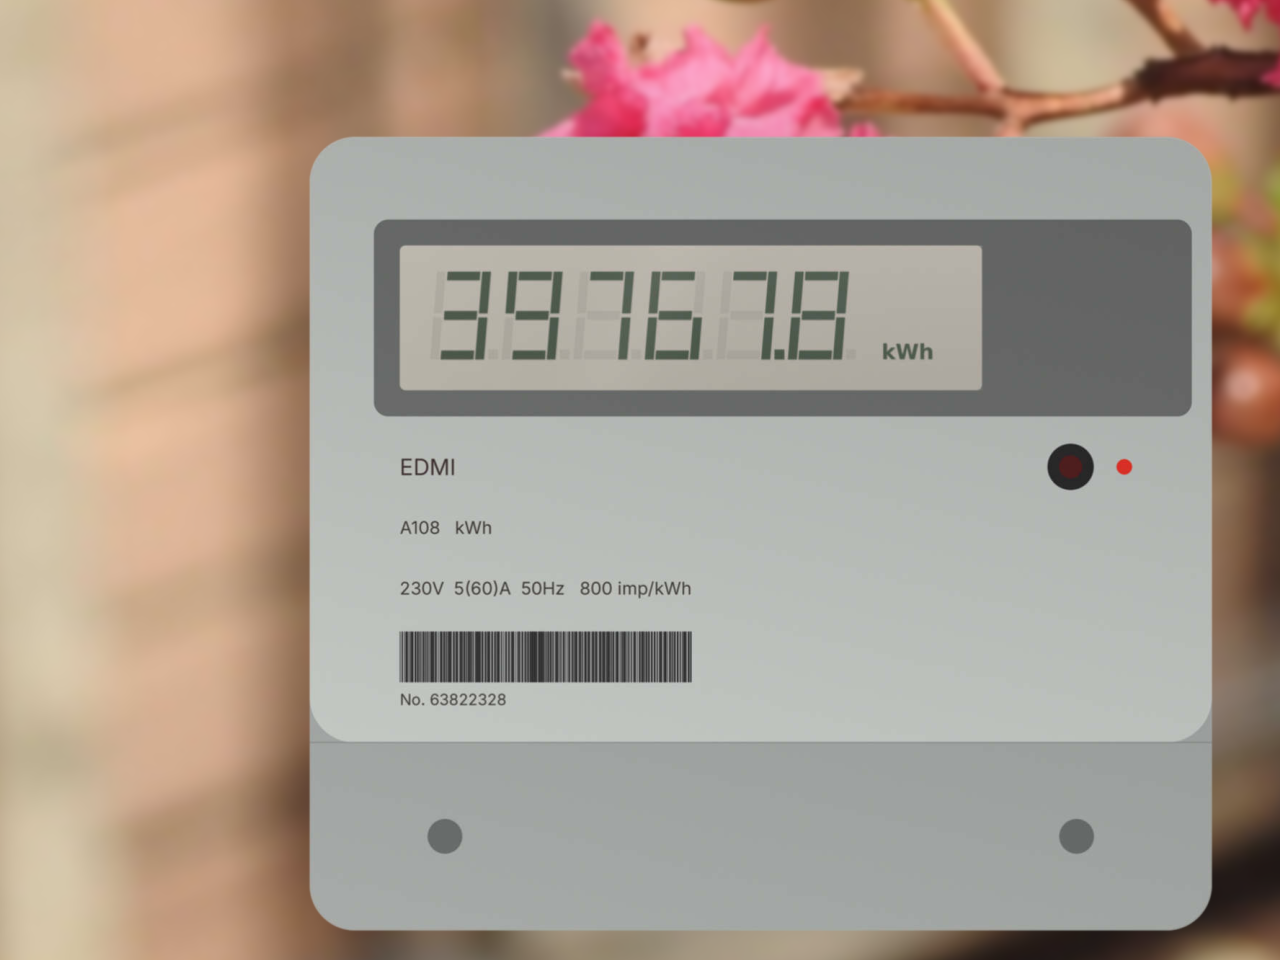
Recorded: {"value": 39767.8, "unit": "kWh"}
